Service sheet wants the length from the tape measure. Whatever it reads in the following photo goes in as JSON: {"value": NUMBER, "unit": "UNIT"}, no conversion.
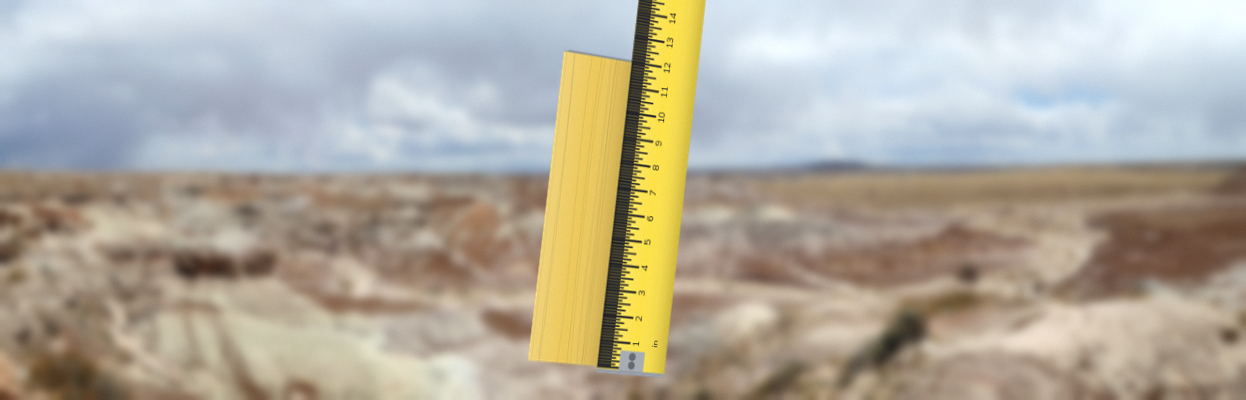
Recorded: {"value": 12, "unit": "in"}
